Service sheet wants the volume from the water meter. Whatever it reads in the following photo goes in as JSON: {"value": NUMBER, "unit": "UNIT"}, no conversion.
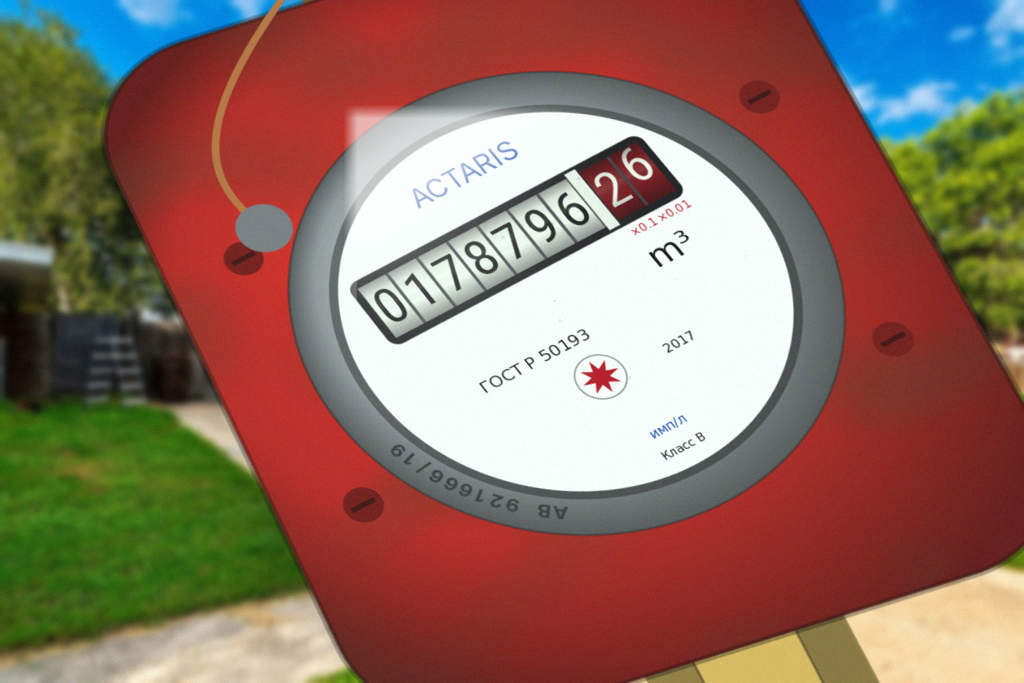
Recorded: {"value": 178796.26, "unit": "m³"}
